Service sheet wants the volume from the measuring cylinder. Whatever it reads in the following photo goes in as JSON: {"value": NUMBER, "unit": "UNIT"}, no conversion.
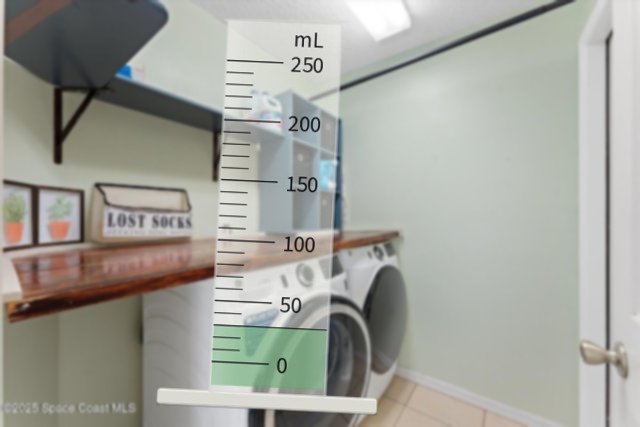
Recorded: {"value": 30, "unit": "mL"}
